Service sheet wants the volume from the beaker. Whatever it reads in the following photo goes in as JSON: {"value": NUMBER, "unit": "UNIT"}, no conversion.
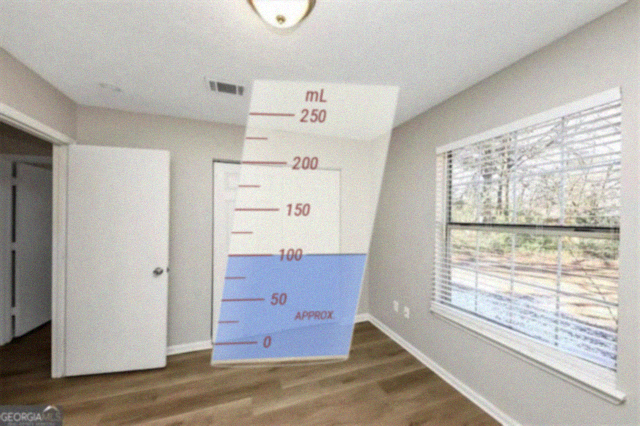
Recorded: {"value": 100, "unit": "mL"}
